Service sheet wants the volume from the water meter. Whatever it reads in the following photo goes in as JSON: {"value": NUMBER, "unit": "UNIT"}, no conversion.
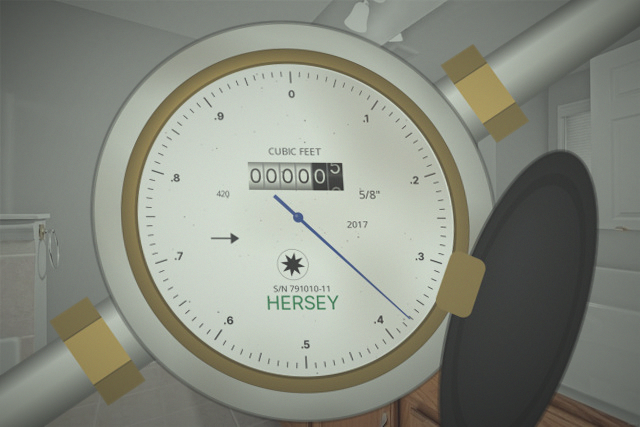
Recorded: {"value": 5.37, "unit": "ft³"}
